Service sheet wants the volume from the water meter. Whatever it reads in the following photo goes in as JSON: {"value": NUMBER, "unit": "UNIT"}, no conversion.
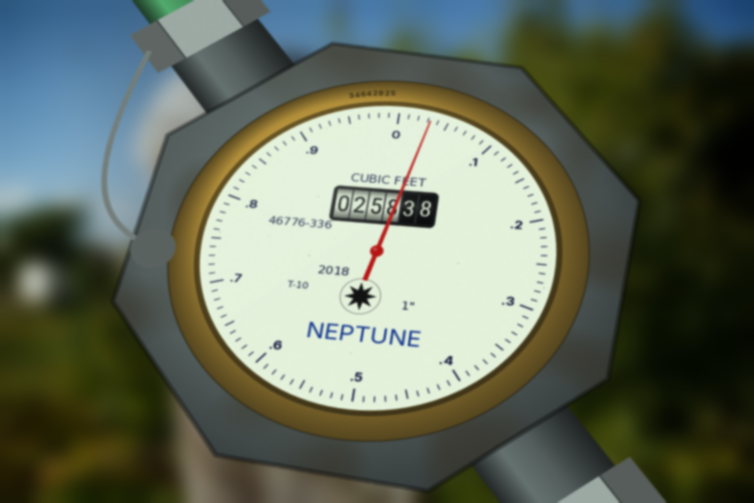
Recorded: {"value": 25838.03, "unit": "ft³"}
